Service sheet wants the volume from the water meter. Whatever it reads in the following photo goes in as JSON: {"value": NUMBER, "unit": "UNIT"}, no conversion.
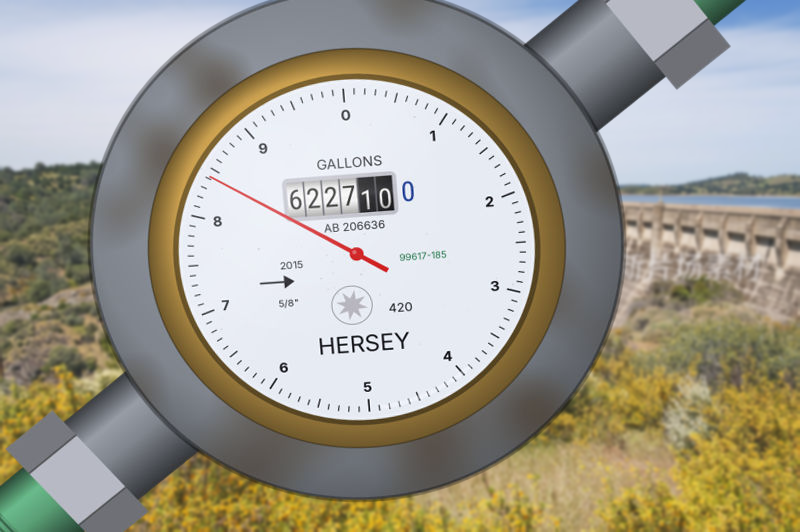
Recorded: {"value": 6227098.4, "unit": "gal"}
